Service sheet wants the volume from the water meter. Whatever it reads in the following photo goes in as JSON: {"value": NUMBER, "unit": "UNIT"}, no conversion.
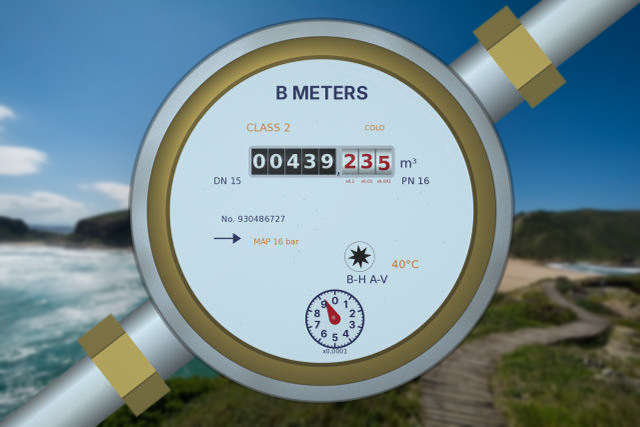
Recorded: {"value": 439.2349, "unit": "m³"}
